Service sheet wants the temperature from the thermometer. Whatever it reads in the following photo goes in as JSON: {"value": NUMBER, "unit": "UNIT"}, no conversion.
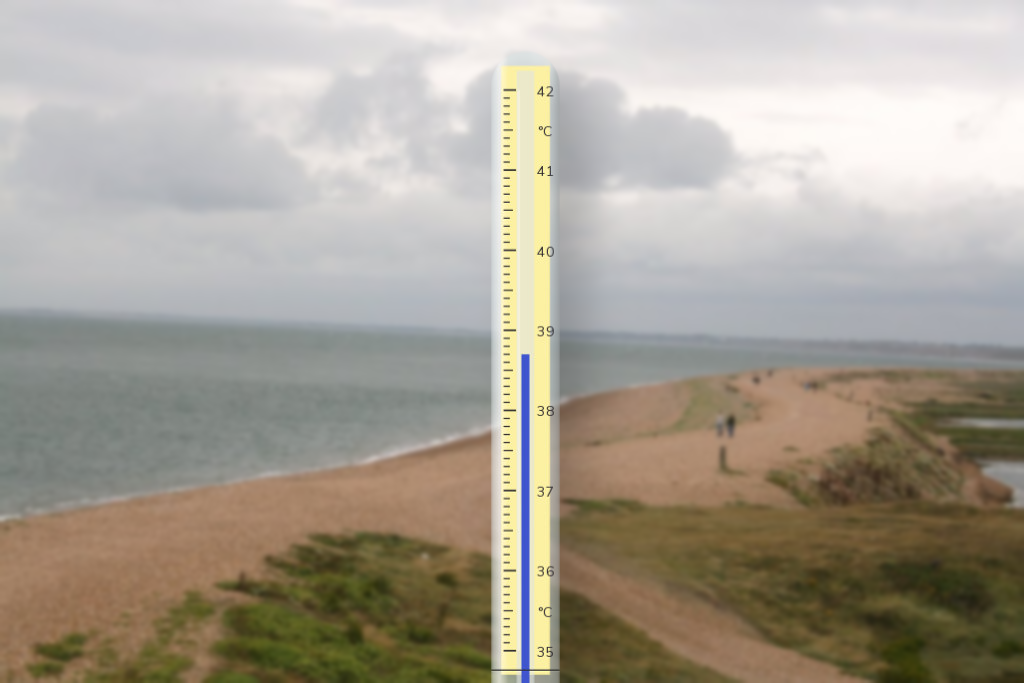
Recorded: {"value": 38.7, "unit": "°C"}
